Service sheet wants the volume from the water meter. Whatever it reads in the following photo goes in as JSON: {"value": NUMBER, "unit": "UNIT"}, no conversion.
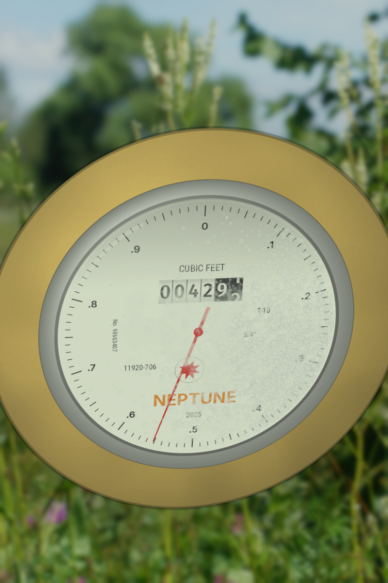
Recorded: {"value": 4291.55, "unit": "ft³"}
